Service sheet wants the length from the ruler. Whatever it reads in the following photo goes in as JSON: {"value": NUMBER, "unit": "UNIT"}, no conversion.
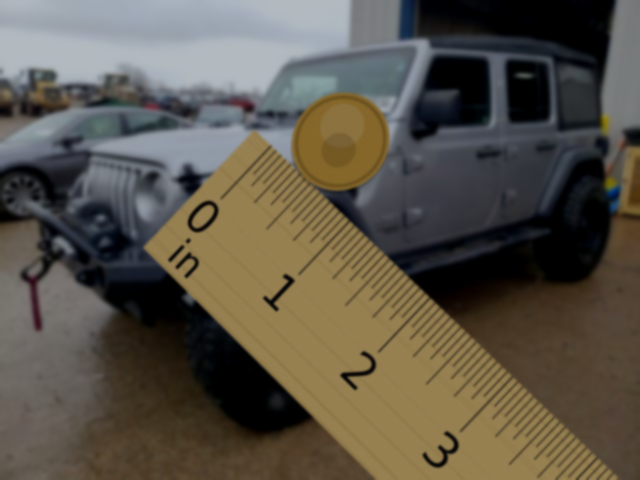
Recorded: {"value": 0.875, "unit": "in"}
